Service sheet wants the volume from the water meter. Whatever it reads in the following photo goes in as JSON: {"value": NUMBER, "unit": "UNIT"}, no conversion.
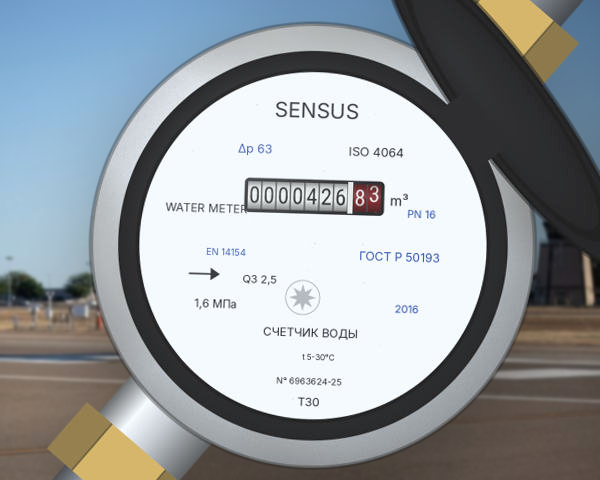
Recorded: {"value": 426.83, "unit": "m³"}
